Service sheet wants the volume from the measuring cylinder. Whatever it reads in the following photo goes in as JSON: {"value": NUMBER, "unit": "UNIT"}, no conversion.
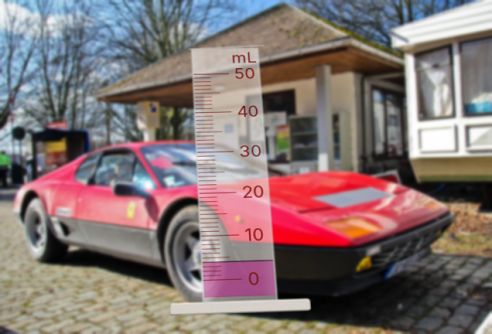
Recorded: {"value": 4, "unit": "mL"}
